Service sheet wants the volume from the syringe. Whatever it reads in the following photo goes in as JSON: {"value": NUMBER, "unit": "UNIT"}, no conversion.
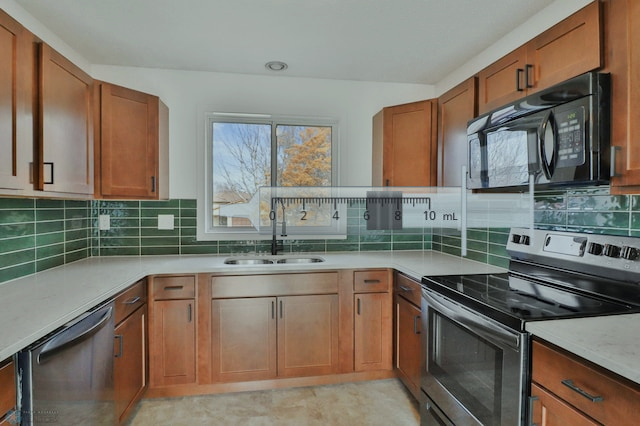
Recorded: {"value": 6, "unit": "mL"}
